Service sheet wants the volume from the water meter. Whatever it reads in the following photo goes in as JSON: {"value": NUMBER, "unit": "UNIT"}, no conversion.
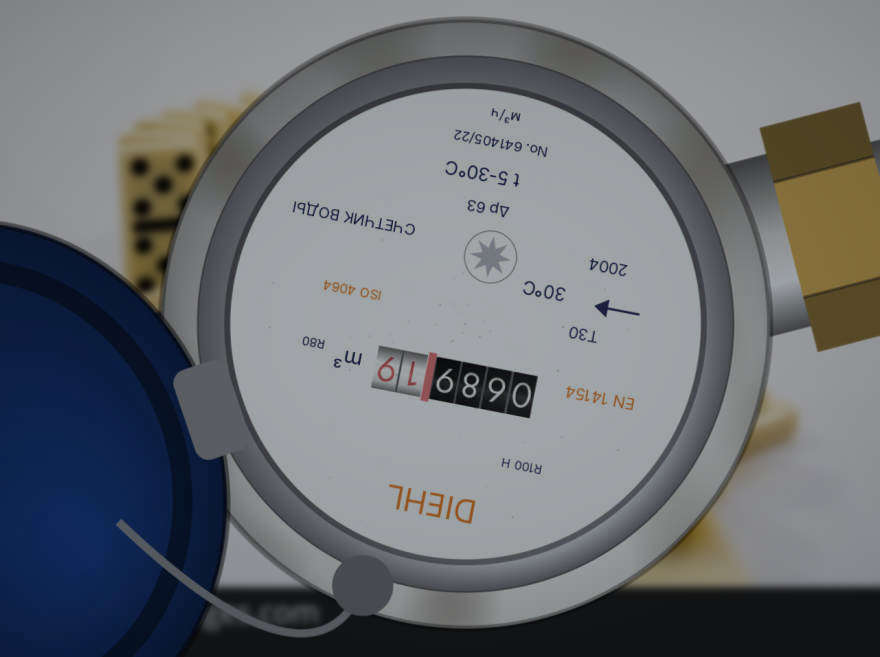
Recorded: {"value": 689.19, "unit": "m³"}
